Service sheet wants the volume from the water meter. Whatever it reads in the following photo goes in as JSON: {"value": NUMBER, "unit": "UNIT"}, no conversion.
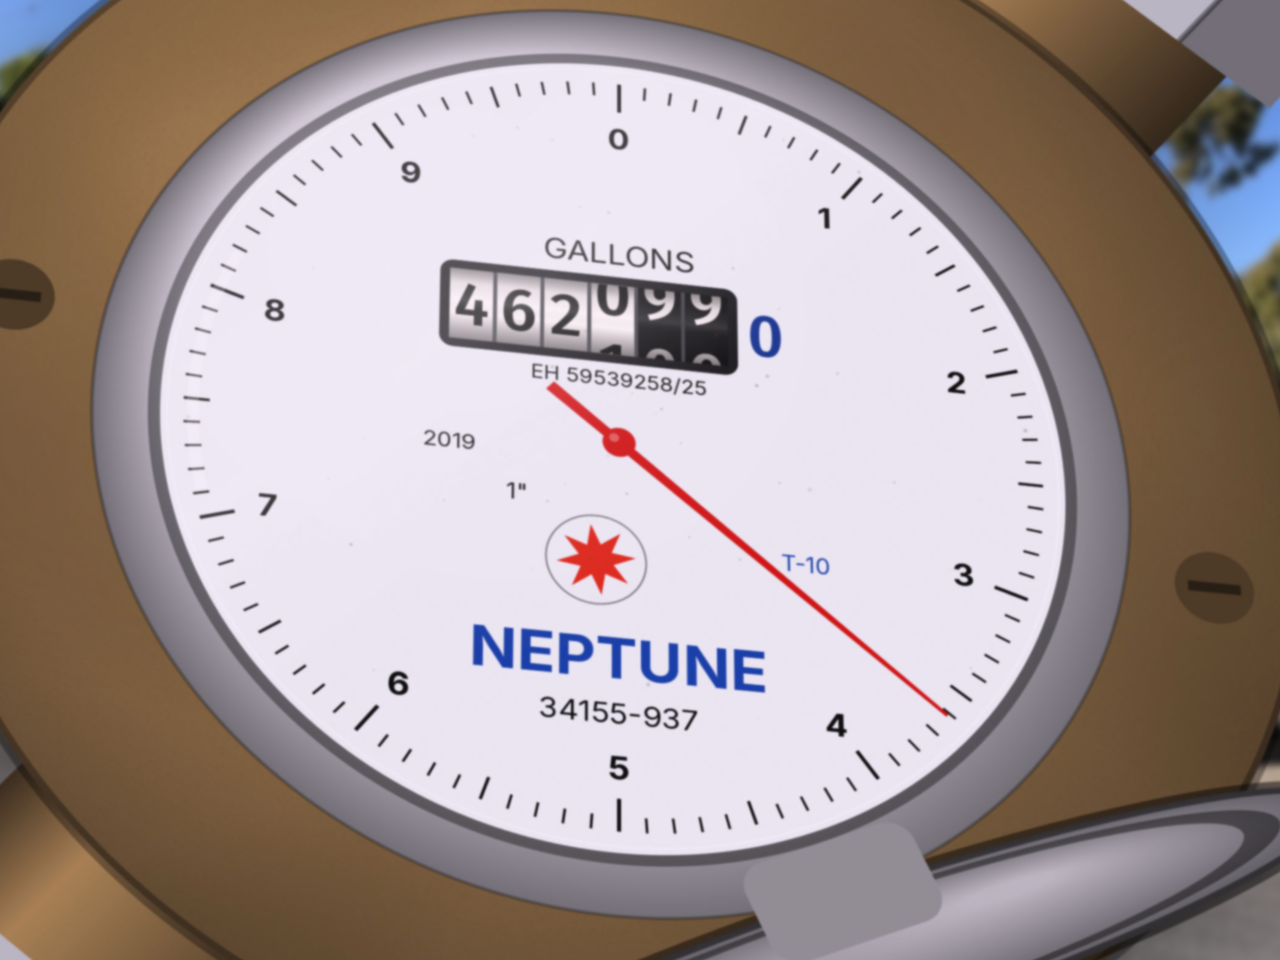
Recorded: {"value": 4620993.6, "unit": "gal"}
